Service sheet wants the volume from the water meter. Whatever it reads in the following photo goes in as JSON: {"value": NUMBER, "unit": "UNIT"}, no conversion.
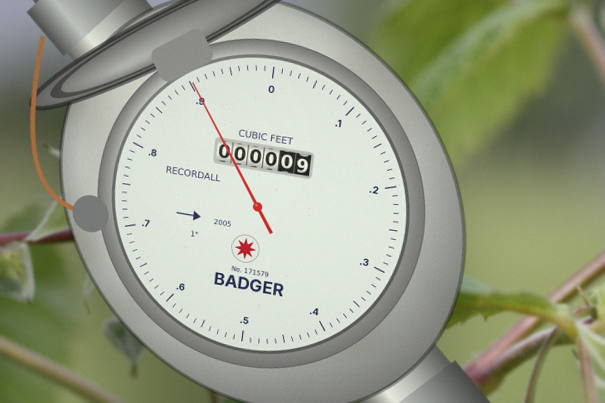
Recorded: {"value": 8.90, "unit": "ft³"}
